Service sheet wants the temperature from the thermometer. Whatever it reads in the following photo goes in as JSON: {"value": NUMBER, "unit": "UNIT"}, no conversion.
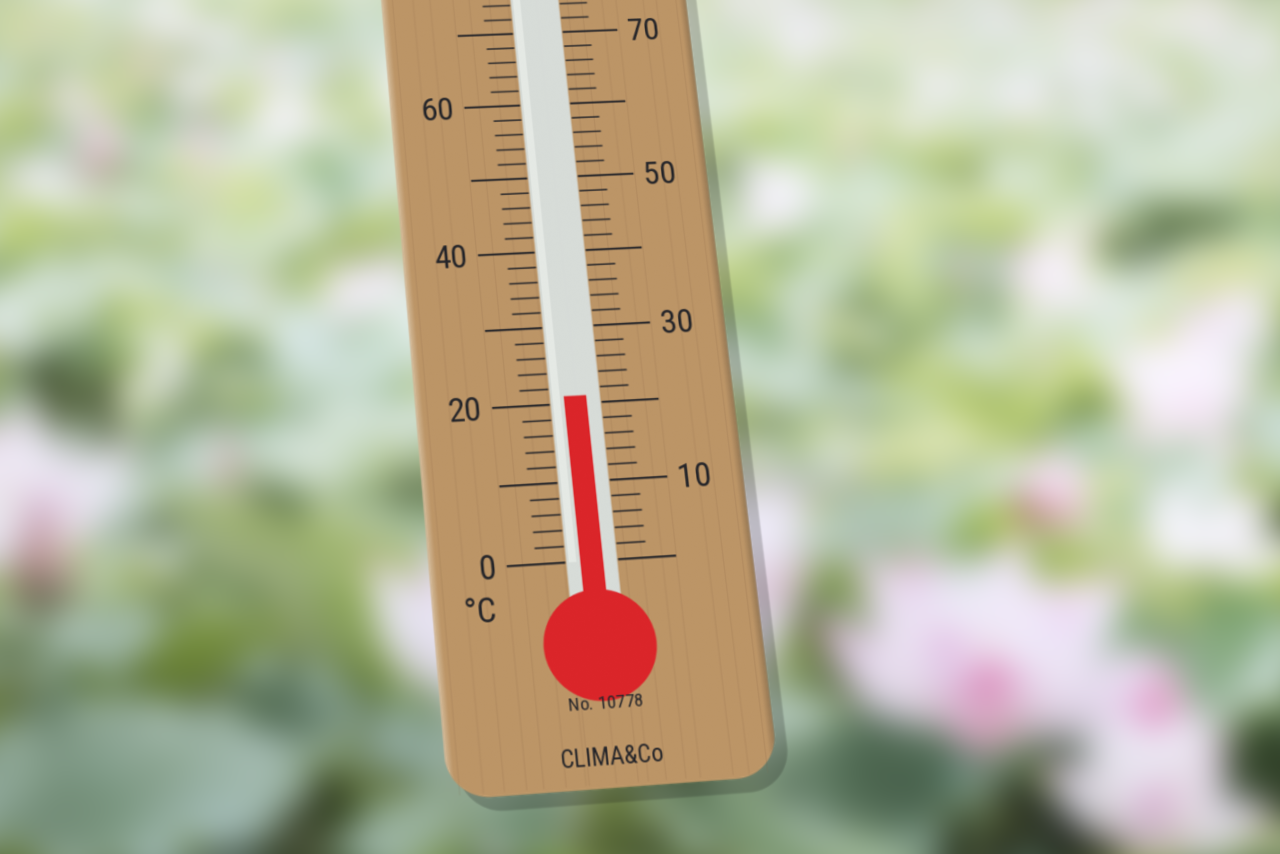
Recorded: {"value": 21, "unit": "°C"}
